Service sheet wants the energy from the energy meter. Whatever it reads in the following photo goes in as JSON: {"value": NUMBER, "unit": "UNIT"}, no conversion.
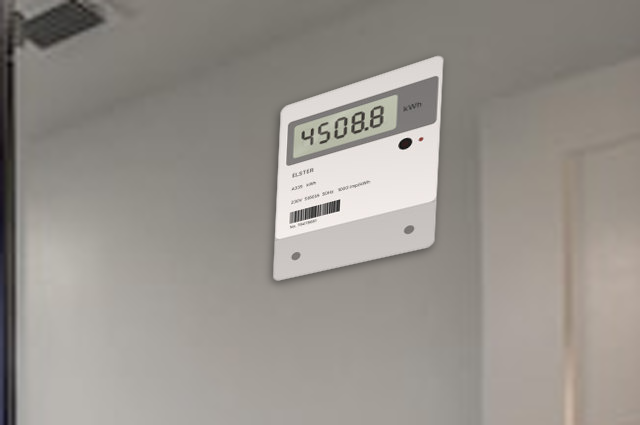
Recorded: {"value": 4508.8, "unit": "kWh"}
